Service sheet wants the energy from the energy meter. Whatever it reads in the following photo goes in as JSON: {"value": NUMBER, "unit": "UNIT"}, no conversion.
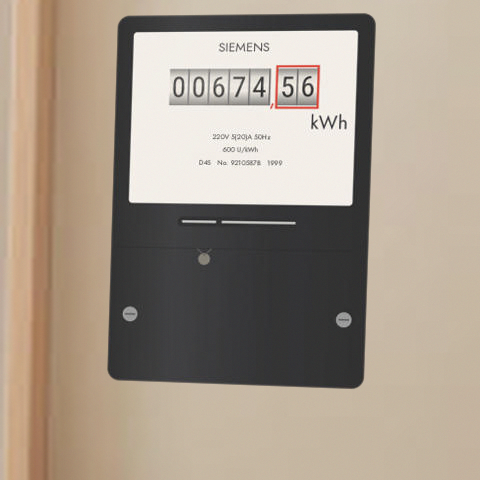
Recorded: {"value": 674.56, "unit": "kWh"}
